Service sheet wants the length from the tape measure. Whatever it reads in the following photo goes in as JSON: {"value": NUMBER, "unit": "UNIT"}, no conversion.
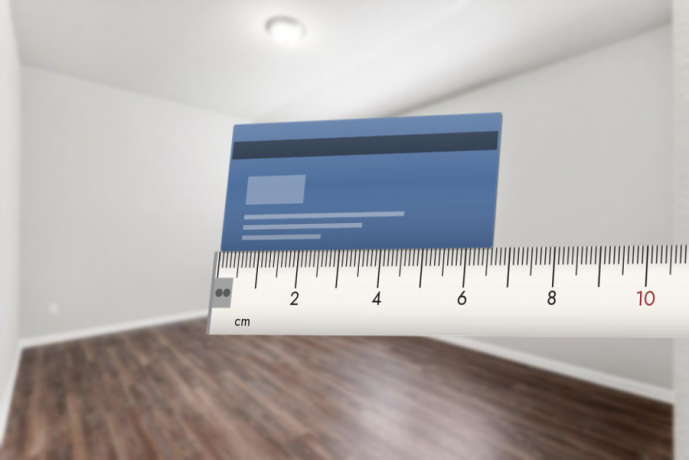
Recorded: {"value": 6.6, "unit": "cm"}
